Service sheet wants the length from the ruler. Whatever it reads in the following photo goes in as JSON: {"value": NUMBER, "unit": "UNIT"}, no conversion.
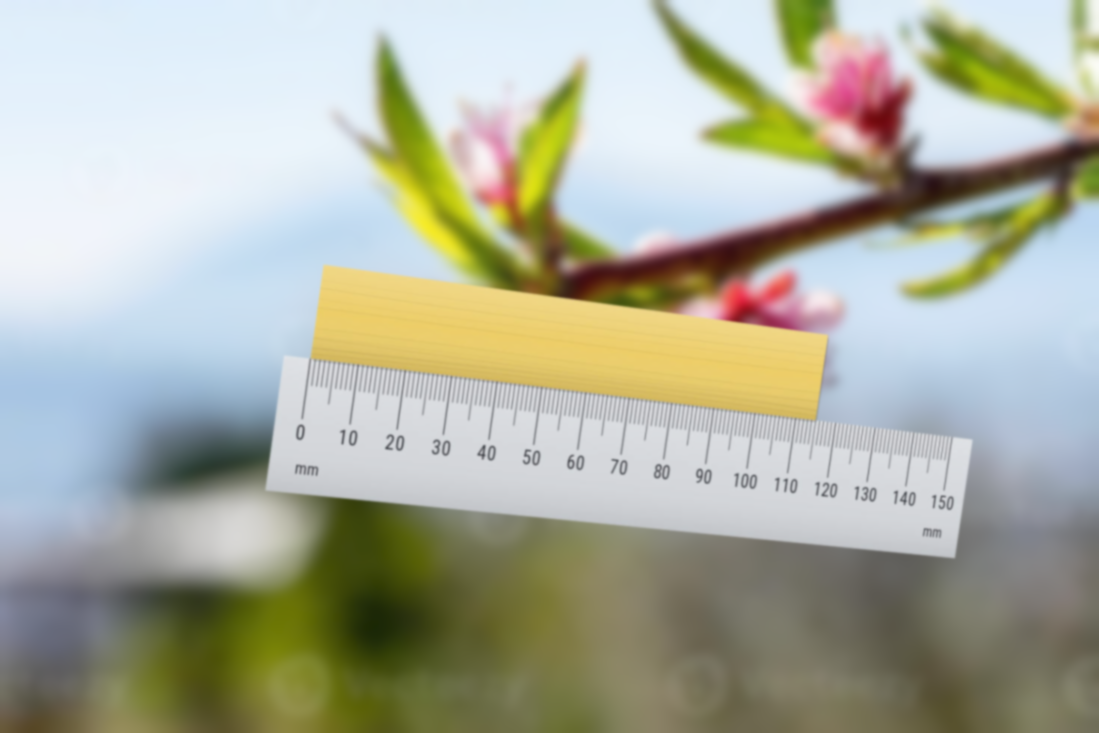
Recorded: {"value": 115, "unit": "mm"}
